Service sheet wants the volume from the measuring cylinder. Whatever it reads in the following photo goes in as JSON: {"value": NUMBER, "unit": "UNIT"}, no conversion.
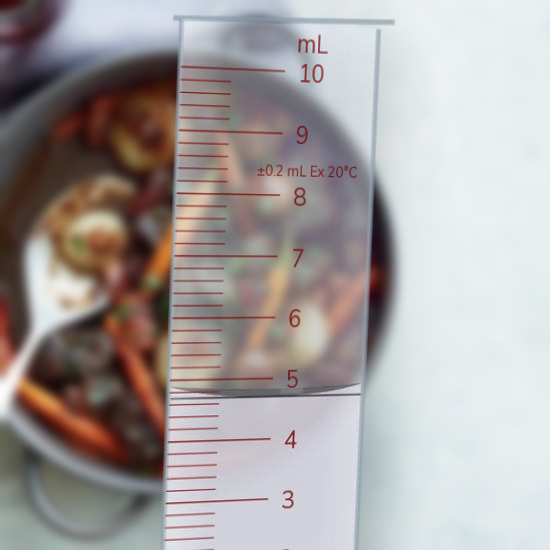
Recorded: {"value": 4.7, "unit": "mL"}
